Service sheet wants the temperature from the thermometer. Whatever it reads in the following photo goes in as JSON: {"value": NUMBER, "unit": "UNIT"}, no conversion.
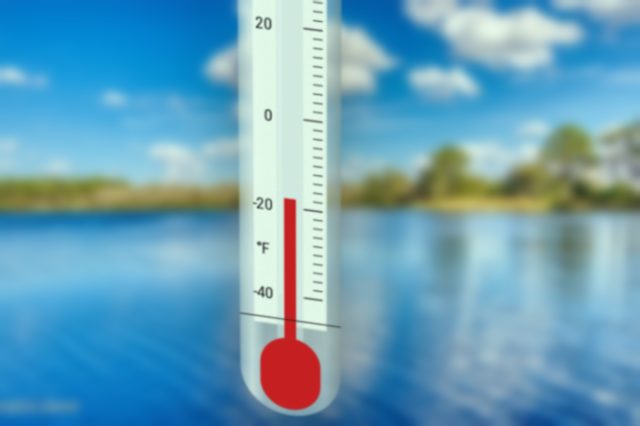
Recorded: {"value": -18, "unit": "°F"}
